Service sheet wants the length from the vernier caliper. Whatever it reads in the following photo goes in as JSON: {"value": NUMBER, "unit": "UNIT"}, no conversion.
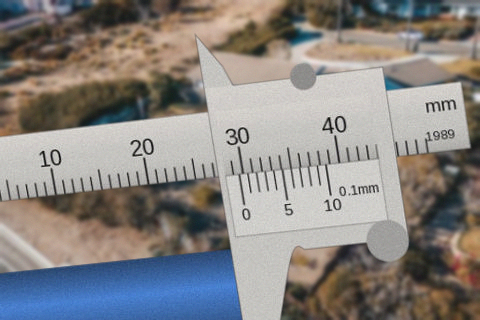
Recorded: {"value": 29.6, "unit": "mm"}
